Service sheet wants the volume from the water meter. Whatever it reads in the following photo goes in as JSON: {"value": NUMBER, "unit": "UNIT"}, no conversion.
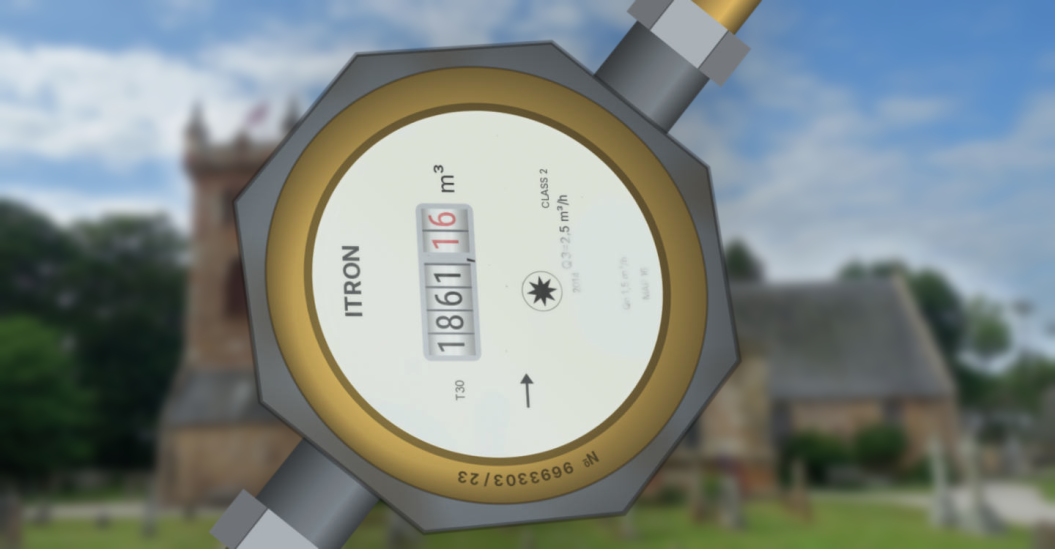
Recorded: {"value": 1861.16, "unit": "m³"}
